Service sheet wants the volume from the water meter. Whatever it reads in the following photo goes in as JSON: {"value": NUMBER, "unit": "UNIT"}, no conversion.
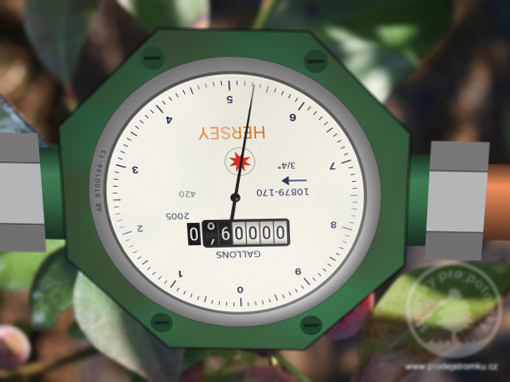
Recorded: {"value": 975.3, "unit": "gal"}
